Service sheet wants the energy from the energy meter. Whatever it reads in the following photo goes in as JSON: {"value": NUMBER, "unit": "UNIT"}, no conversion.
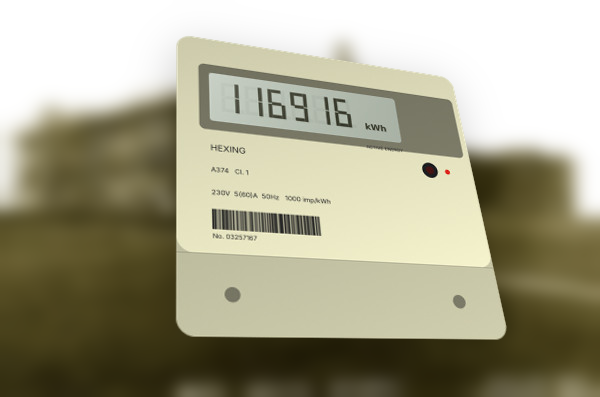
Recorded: {"value": 116916, "unit": "kWh"}
